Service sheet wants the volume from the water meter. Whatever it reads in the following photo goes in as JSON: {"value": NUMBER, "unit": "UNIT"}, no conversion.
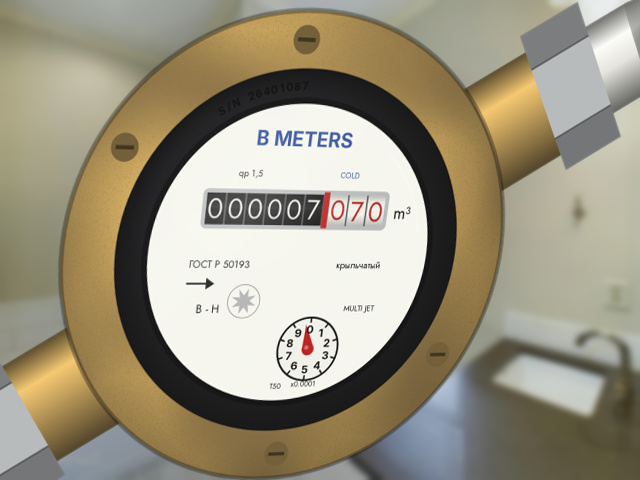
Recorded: {"value": 7.0699, "unit": "m³"}
